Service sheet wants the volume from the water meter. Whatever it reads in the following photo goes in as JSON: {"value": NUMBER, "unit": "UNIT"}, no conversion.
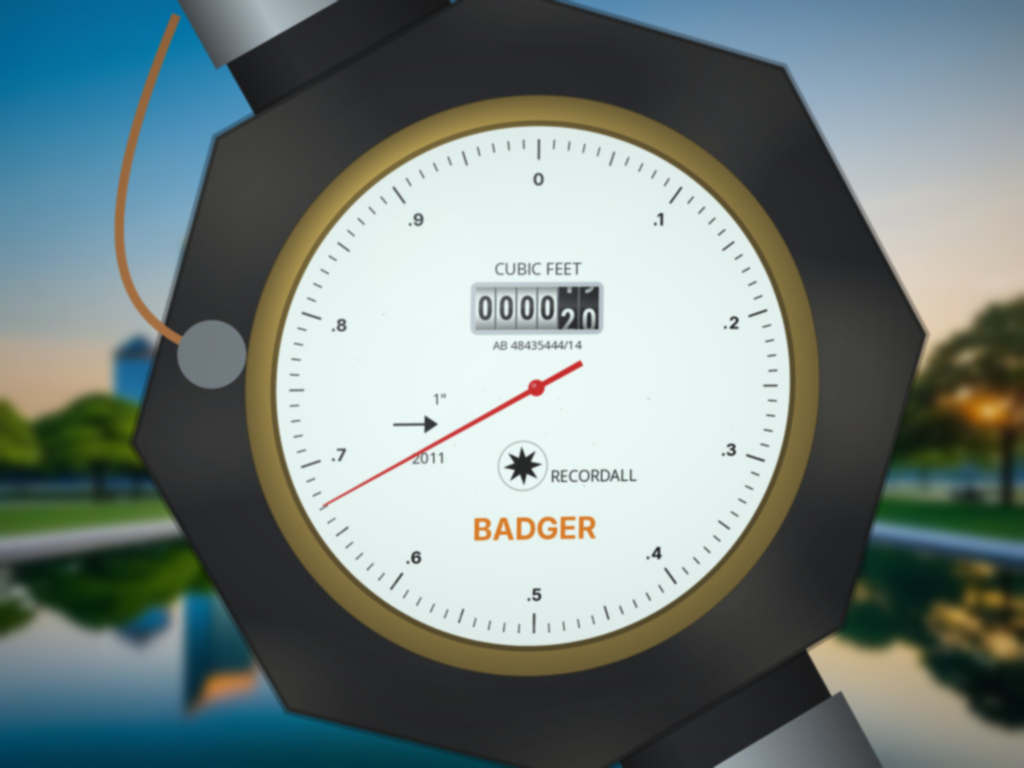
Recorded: {"value": 19.67, "unit": "ft³"}
